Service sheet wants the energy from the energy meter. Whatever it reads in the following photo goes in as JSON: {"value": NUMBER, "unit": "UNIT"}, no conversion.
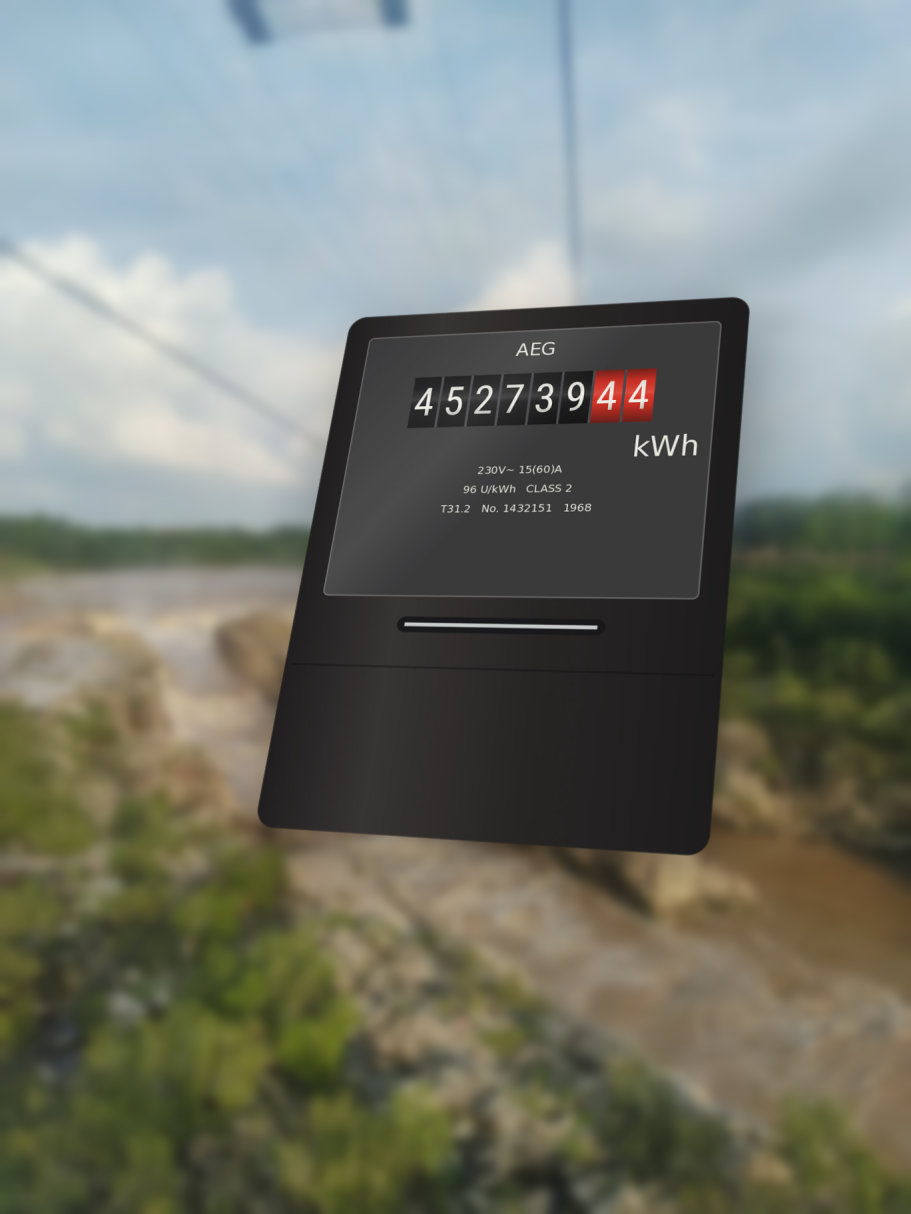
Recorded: {"value": 452739.44, "unit": "kWh"}
